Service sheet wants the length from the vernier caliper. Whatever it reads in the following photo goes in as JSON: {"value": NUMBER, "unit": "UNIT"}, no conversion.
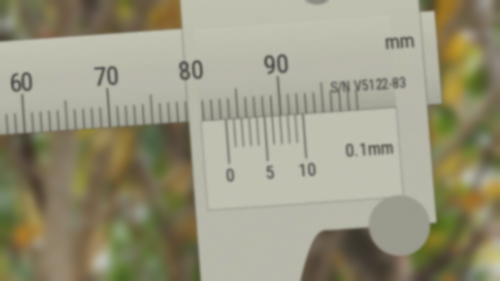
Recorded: {"value": 83.6, "unit": "mm"}
